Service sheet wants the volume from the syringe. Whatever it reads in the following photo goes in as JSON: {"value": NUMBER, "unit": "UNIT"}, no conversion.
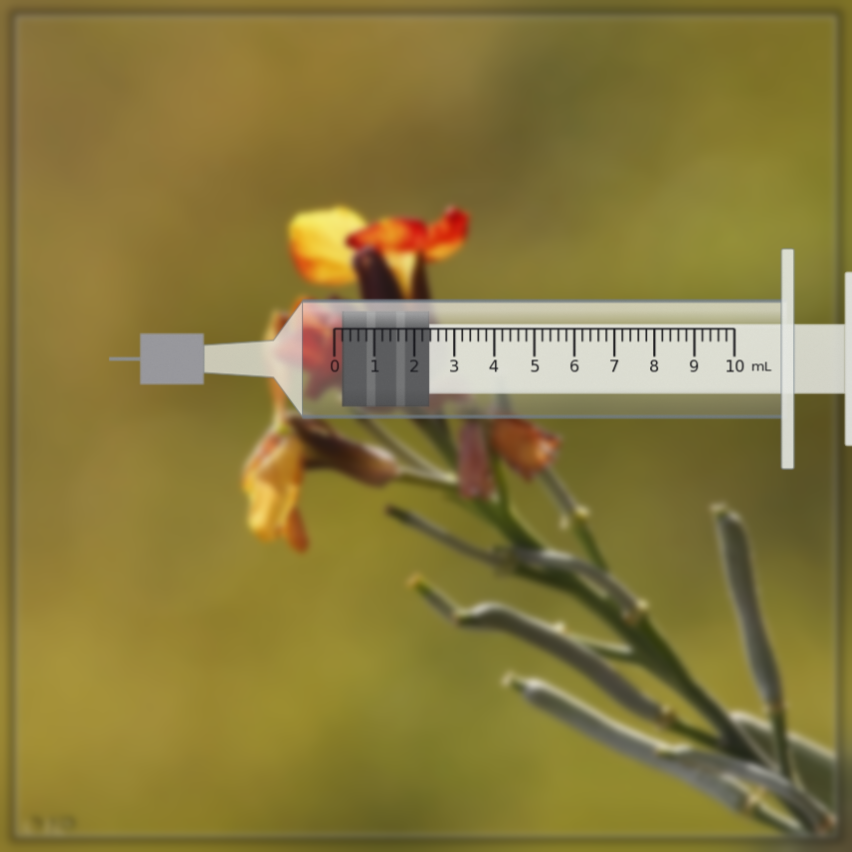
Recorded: {"value": 0.2, "unit": "mL"}
